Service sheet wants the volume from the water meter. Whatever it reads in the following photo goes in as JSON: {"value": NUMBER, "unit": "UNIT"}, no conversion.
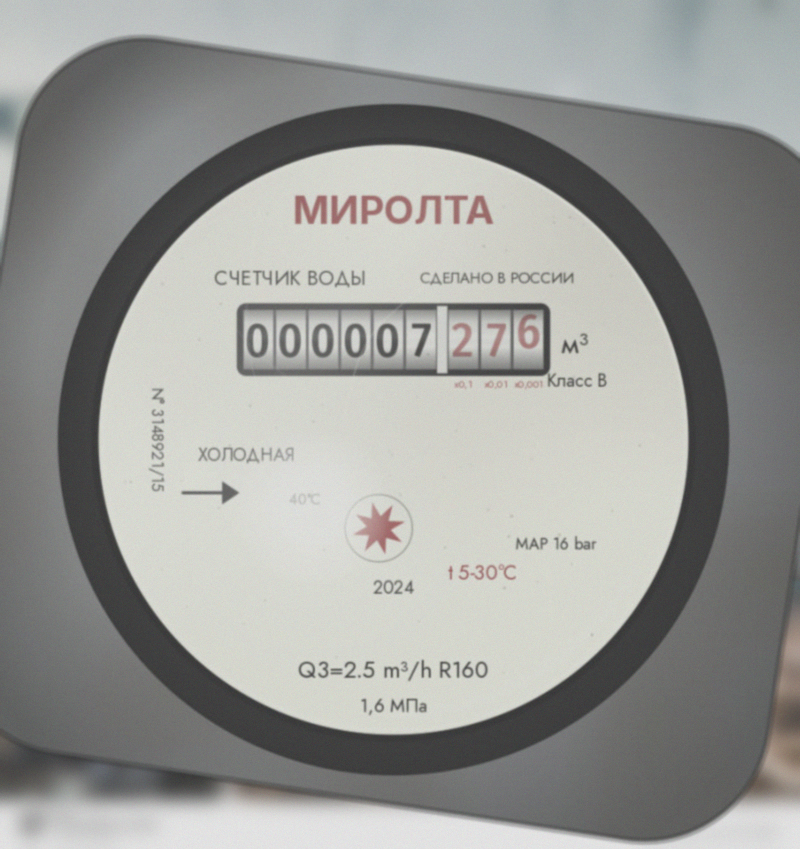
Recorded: {"value": 7.276, "unit": "m³"}
